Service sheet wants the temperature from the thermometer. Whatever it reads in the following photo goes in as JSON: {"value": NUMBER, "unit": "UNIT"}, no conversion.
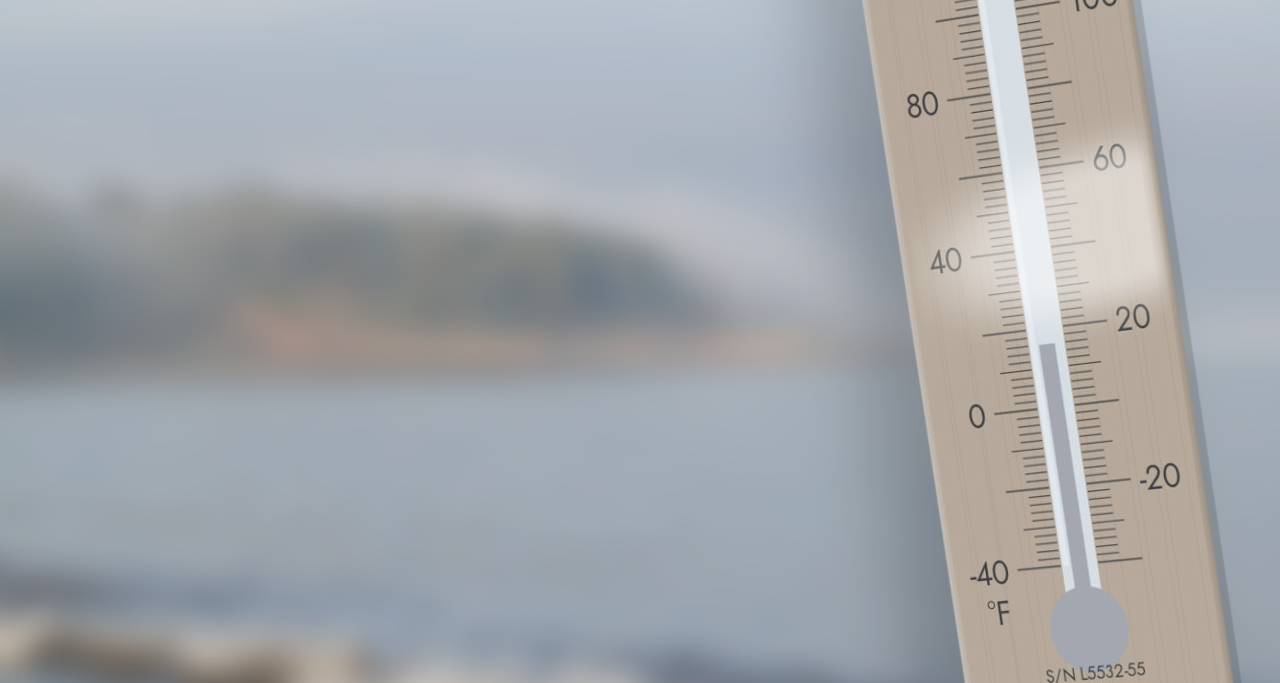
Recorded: {"value": 16, "unit": "°F"}
